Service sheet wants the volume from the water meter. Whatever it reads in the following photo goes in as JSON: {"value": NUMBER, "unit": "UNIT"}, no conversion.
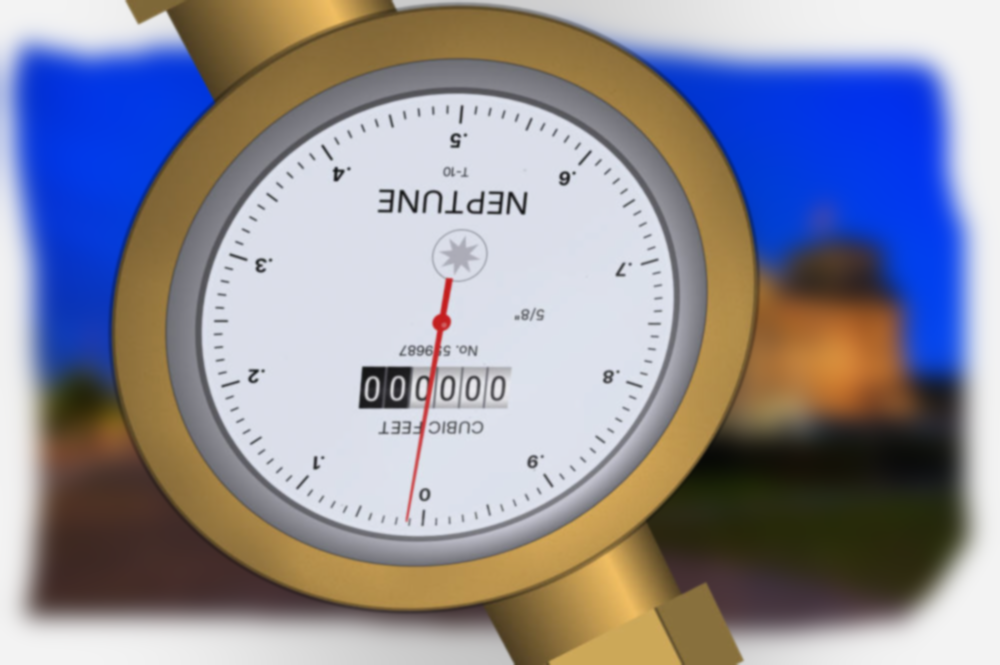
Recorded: {"value": 0.01, "unit": "ft³"}
